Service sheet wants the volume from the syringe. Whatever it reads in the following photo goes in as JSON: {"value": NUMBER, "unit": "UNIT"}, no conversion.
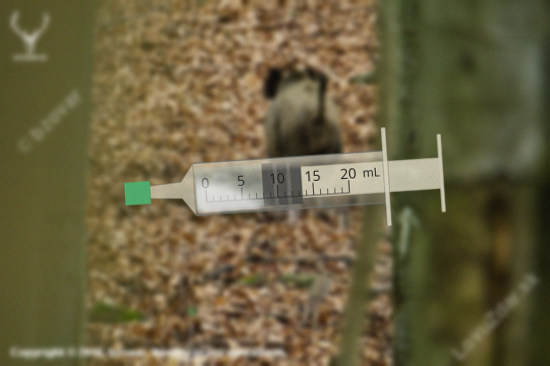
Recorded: {"value": 8, "unit": "mL"}
